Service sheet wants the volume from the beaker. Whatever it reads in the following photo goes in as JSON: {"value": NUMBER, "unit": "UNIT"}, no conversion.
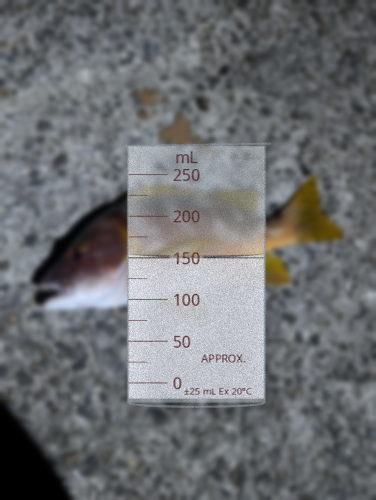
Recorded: {"value": 150, "unit": "mL"}
